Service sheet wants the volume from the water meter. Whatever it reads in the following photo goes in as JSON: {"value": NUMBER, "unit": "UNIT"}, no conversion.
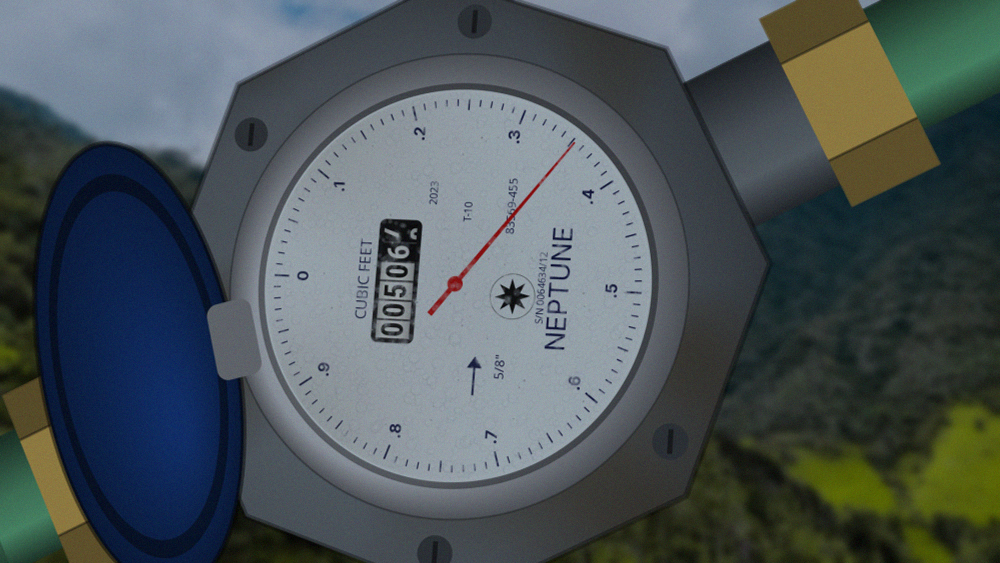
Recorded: {"value": 5067.35, "unit": "ft³"}
